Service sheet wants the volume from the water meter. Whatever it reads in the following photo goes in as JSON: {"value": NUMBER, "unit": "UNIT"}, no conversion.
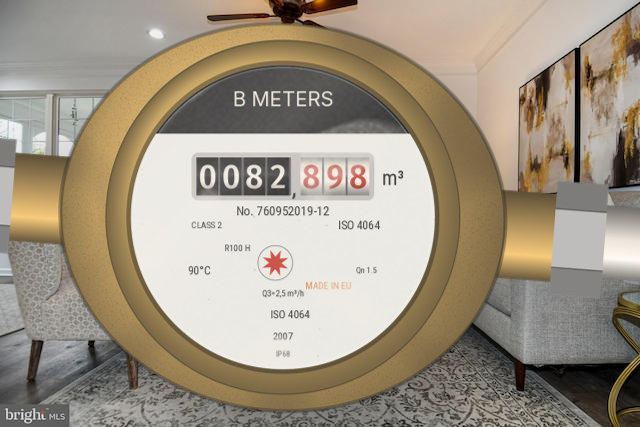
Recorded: {"value": 82.898, "unit": "m³"}
